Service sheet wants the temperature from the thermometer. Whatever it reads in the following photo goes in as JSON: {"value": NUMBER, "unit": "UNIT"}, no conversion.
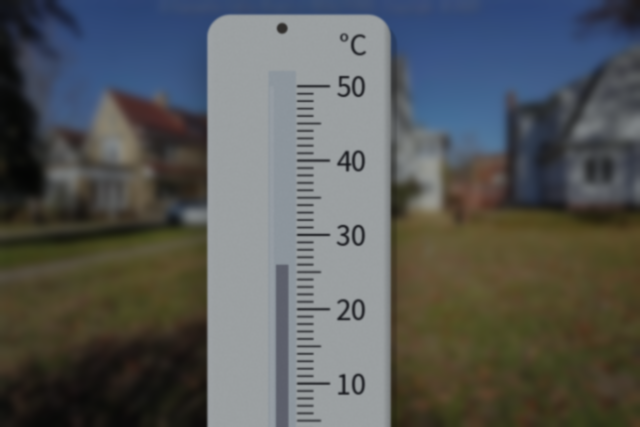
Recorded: {"value": 26, "unit": "°C"}
